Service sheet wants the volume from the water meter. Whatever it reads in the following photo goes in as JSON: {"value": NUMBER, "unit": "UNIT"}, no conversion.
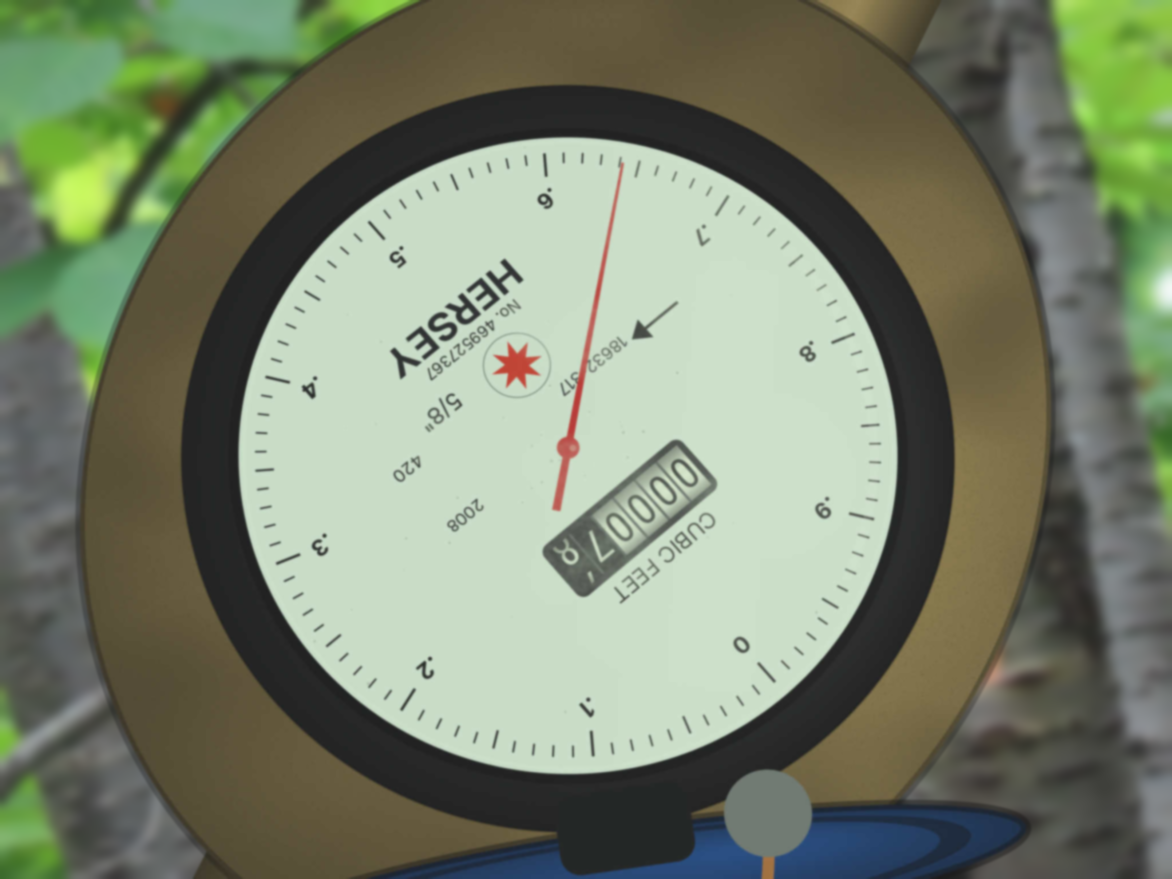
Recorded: {"value": 77.64, "unit": "ft³"}
